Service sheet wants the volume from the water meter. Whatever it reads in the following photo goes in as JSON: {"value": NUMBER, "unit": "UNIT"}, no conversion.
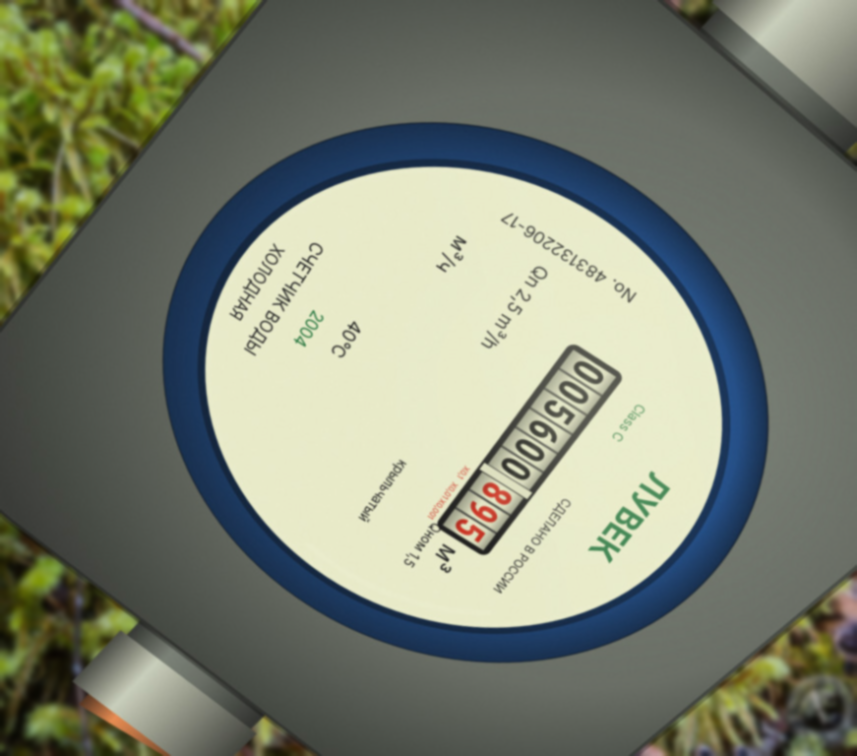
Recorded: {"value": 5600.895, "unit": "m³"}
